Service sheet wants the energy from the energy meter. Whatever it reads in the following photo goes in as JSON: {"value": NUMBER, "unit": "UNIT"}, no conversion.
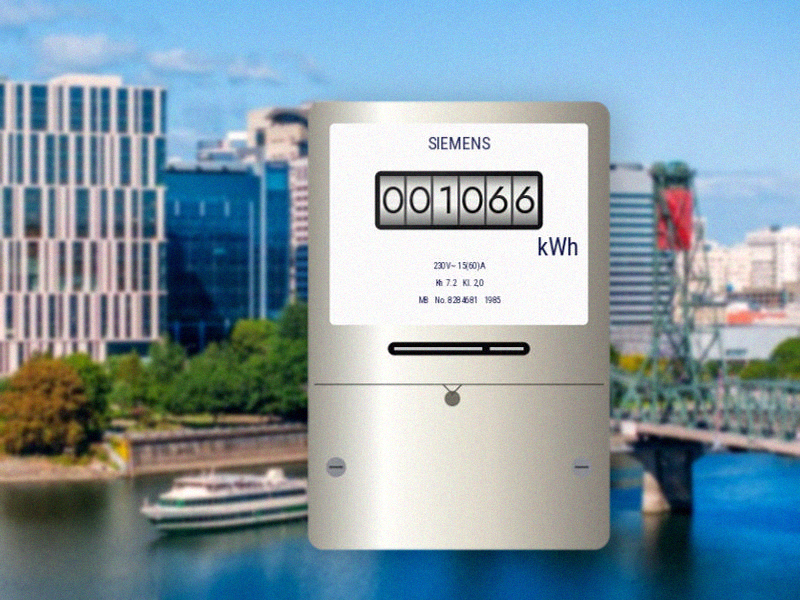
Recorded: {"value": 1066, "unit": "kWh"}
